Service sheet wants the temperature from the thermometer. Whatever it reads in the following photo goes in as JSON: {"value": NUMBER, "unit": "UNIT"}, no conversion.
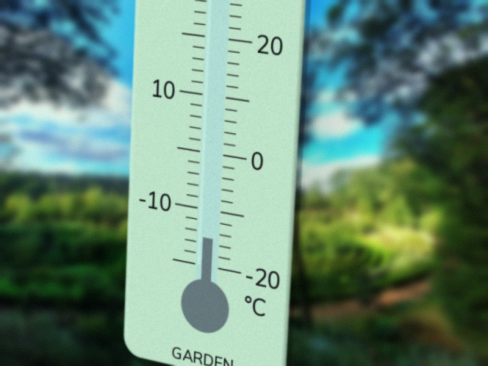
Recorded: {"value": -15, "unit": "°C"}
